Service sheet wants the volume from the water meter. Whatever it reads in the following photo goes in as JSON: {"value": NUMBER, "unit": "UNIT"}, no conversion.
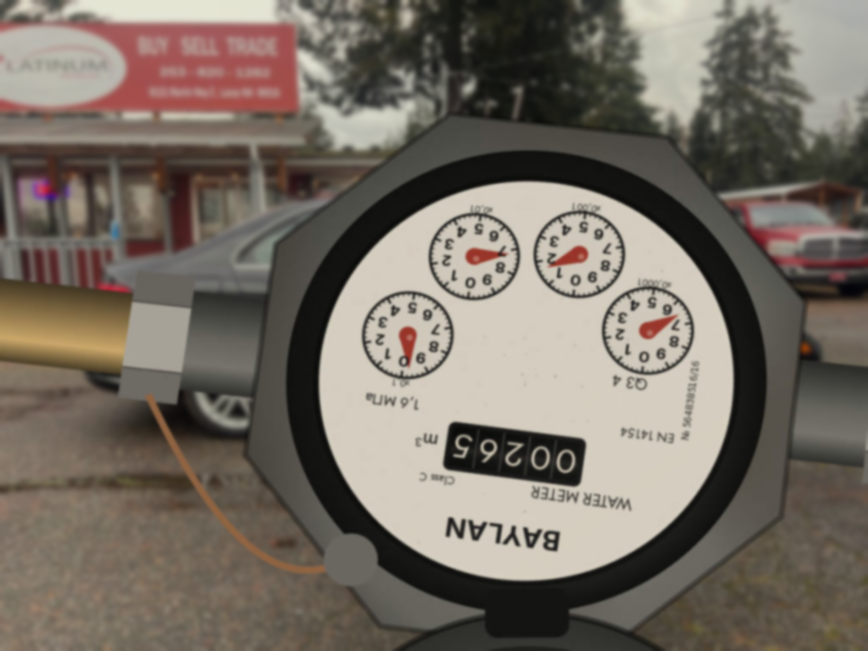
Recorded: {"value": 264.9716, "unit": "m³"}
